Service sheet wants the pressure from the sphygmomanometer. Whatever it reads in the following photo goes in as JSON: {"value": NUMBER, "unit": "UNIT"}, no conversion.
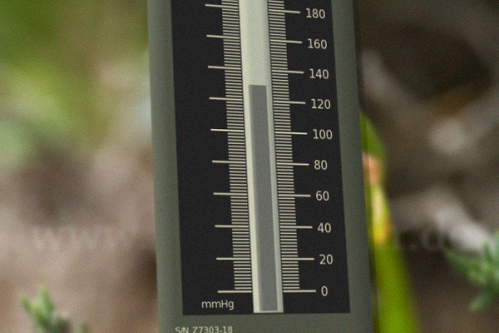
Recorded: {"value": 130, "unit": "mmHg"}
